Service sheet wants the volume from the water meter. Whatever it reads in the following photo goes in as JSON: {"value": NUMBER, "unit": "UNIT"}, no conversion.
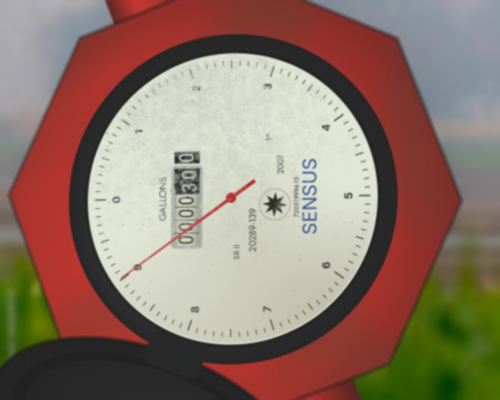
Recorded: {"value": 299.0, "unit": "gal"}
